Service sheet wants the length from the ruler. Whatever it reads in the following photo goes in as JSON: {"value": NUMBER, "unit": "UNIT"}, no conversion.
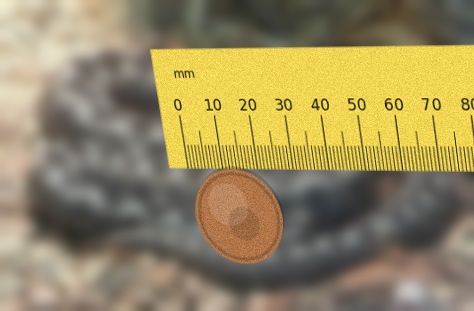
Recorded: {"value": 25, "unit": "mm"}
